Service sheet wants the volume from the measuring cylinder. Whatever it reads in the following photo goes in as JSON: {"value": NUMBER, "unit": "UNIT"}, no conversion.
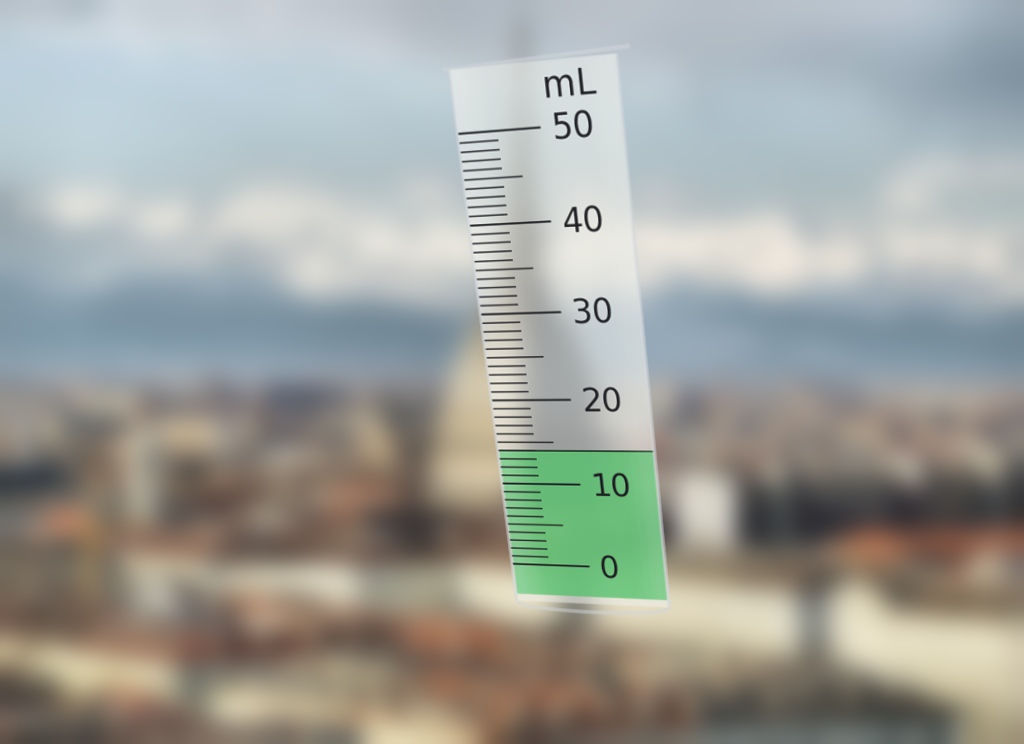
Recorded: {"value": 14, "unit": "mL"}
